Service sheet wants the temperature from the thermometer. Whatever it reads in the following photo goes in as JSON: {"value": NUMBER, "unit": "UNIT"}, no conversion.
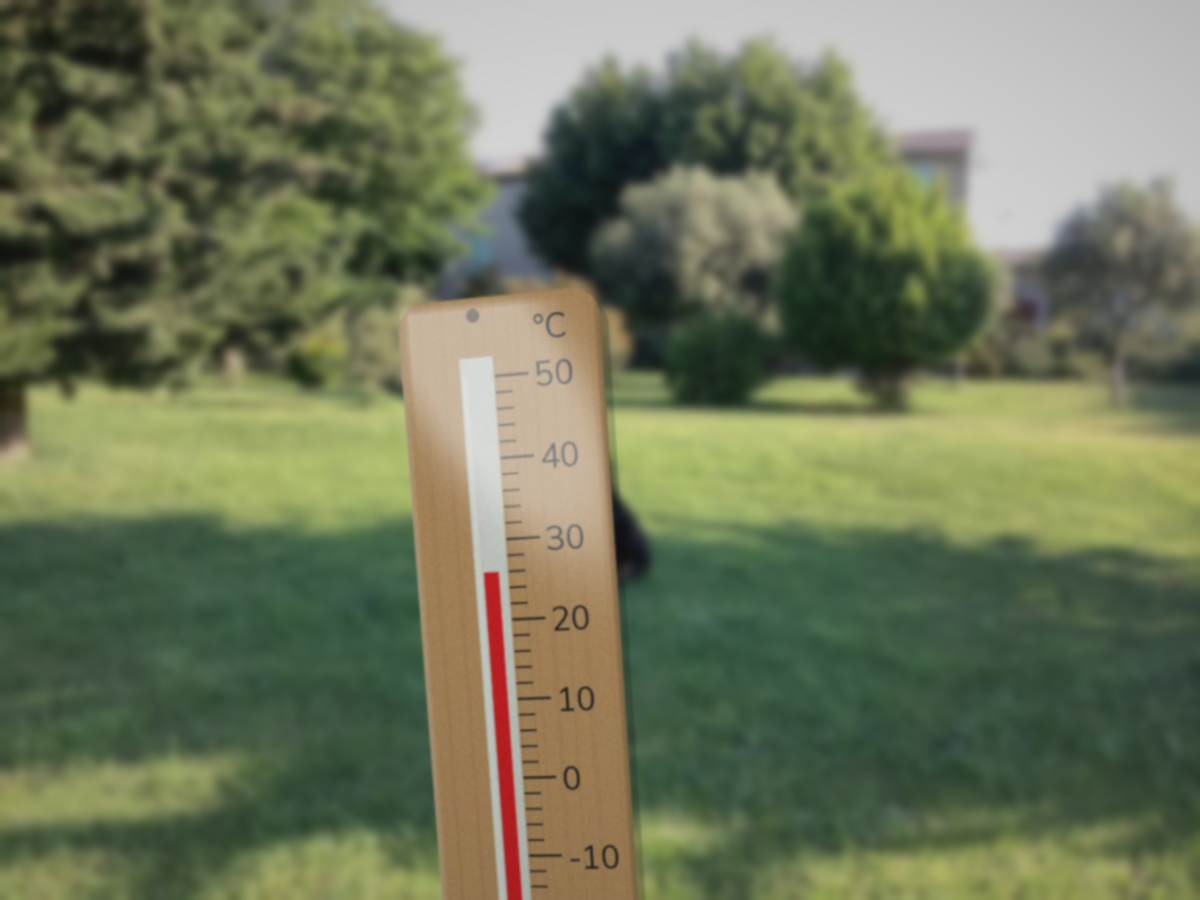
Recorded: {"value": 26, "unit": "°C"}
